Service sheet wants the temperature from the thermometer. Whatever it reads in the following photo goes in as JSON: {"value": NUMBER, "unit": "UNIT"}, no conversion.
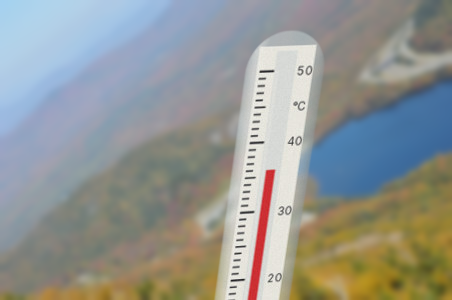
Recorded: {"value": 36, "unit": "°C"}
